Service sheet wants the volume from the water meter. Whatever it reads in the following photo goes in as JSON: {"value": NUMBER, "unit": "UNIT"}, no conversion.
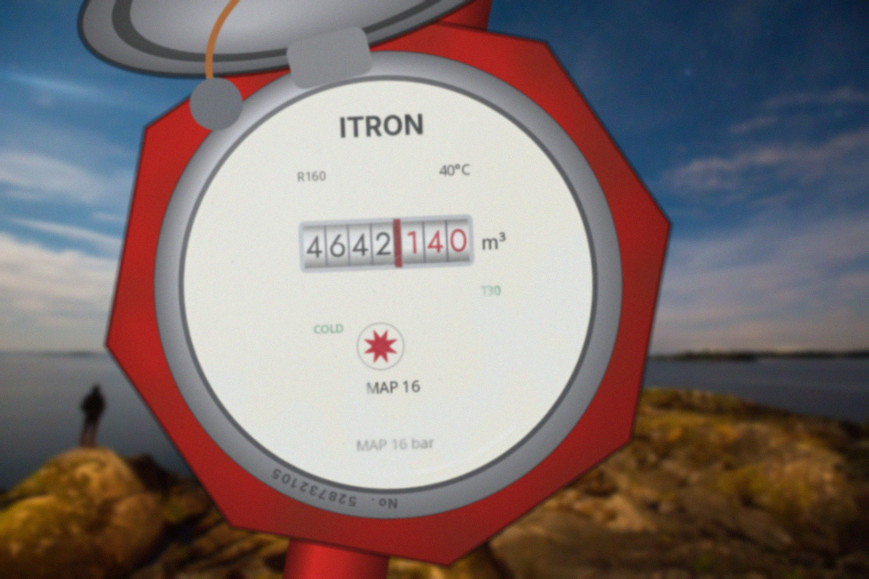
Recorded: {"value": 4642.140, "unit": "m³"}
